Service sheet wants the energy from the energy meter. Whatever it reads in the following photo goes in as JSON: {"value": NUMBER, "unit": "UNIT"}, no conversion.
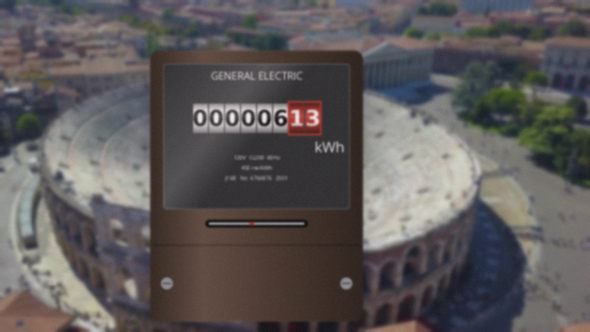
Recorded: {"value": 6.13, "unit": "kWh"}
